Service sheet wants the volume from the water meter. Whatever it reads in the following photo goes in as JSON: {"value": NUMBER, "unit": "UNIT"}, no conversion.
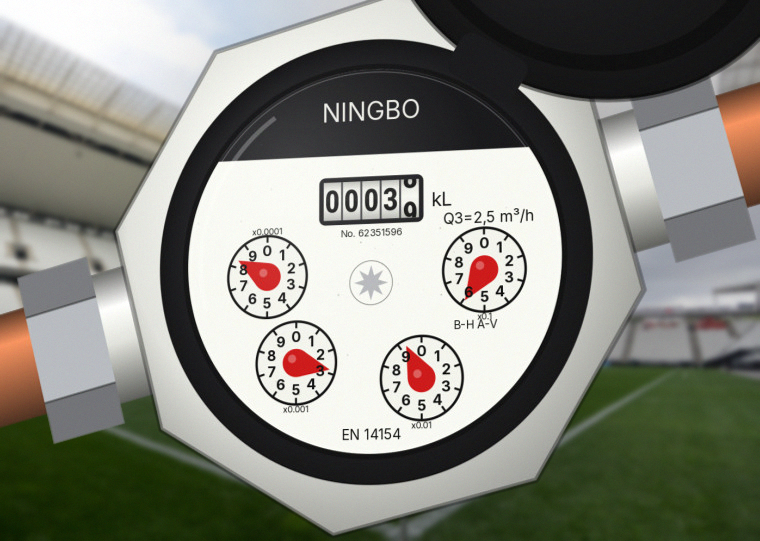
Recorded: {"value": 38.5928, "unit": "kL"}
